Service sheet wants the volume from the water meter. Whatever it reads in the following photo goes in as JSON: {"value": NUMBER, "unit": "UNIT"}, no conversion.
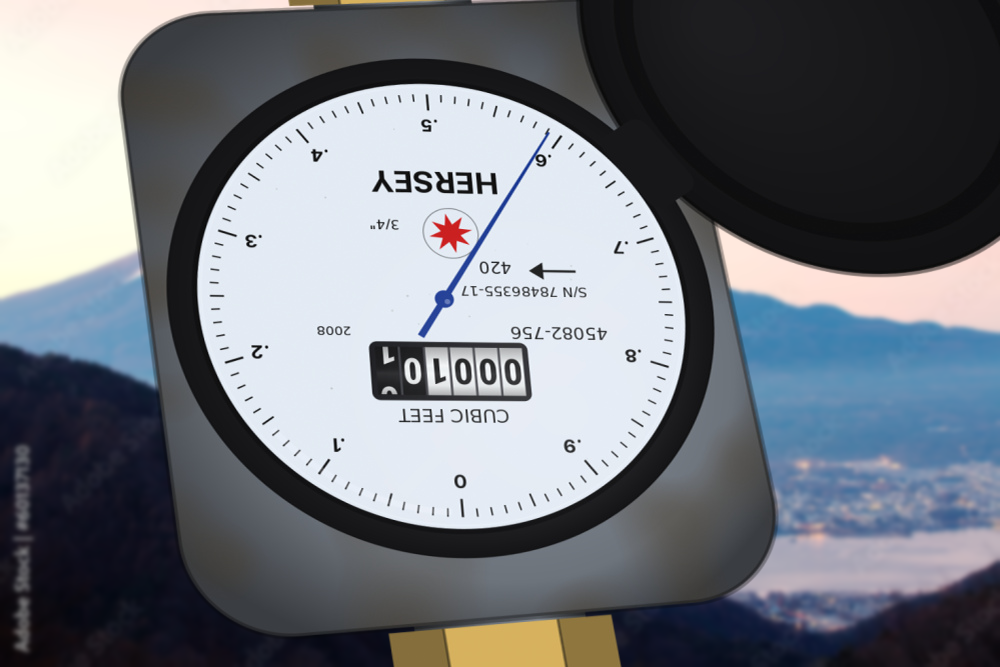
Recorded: {"value": 100.59, "unit": "ft³"}
